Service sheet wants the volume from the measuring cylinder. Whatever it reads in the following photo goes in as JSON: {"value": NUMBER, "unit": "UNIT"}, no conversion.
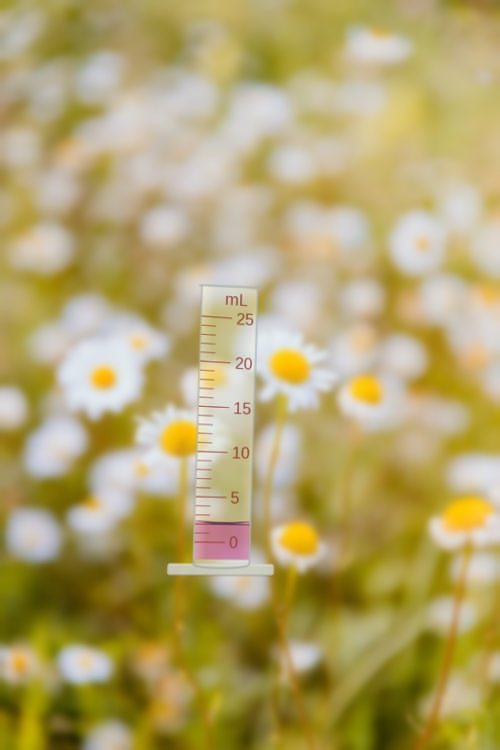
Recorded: {"value": 2, "unit": "mL"}
